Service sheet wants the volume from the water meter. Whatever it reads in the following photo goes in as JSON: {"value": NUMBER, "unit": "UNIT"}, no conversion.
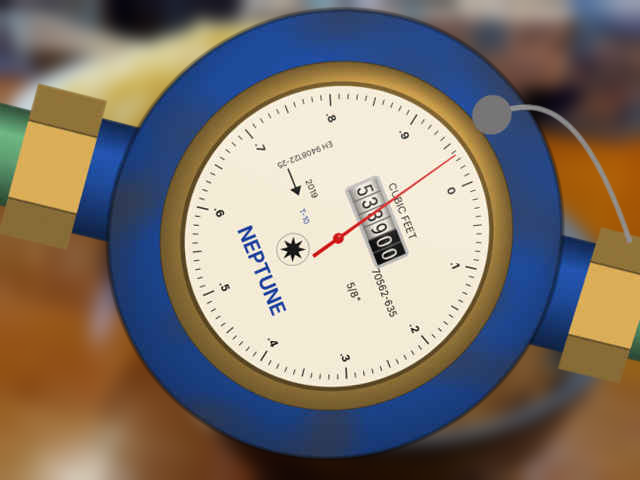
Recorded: {"value": 533899.96, "unit": "ft³"}
